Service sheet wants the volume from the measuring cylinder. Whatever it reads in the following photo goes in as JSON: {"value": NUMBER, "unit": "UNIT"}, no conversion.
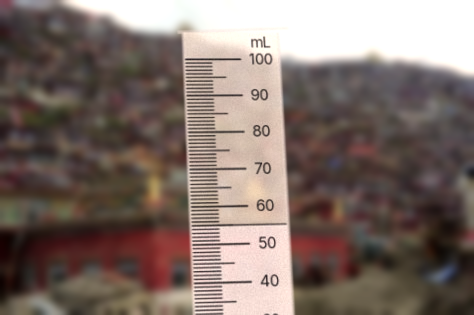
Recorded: {"value": 55, "unit": "mL"}
